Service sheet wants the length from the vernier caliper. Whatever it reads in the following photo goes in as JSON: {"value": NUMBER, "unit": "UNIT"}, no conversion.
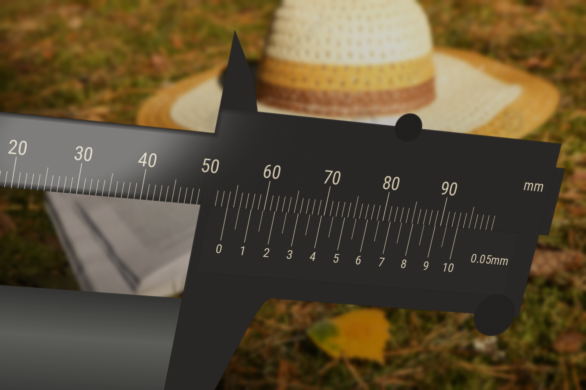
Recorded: {"value": 54.0, "unit": "mm"}
